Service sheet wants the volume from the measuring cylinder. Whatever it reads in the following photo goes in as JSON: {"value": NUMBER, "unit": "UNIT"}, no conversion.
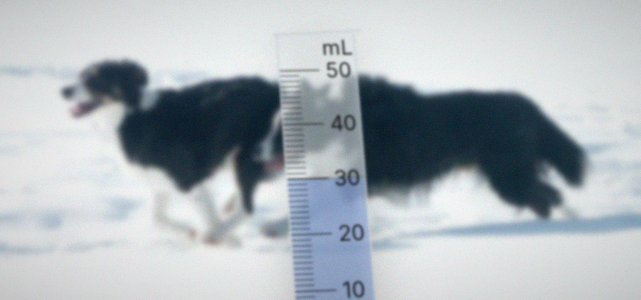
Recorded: {"value": 30, "unit": "mL"}
